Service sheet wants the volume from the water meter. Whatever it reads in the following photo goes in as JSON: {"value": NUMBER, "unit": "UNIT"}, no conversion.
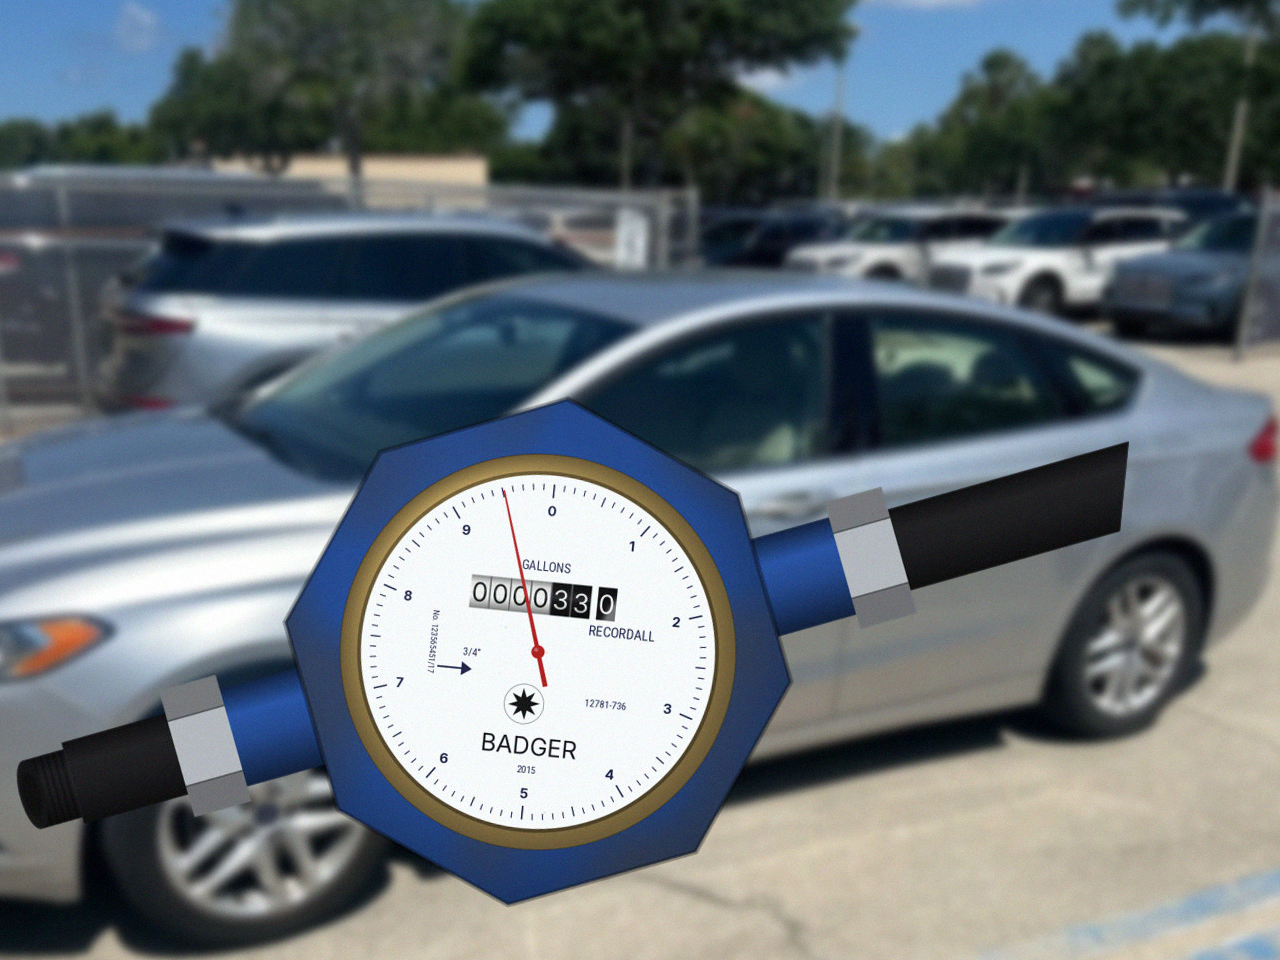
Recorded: {"value": 329.5, "unit": "gal"}
